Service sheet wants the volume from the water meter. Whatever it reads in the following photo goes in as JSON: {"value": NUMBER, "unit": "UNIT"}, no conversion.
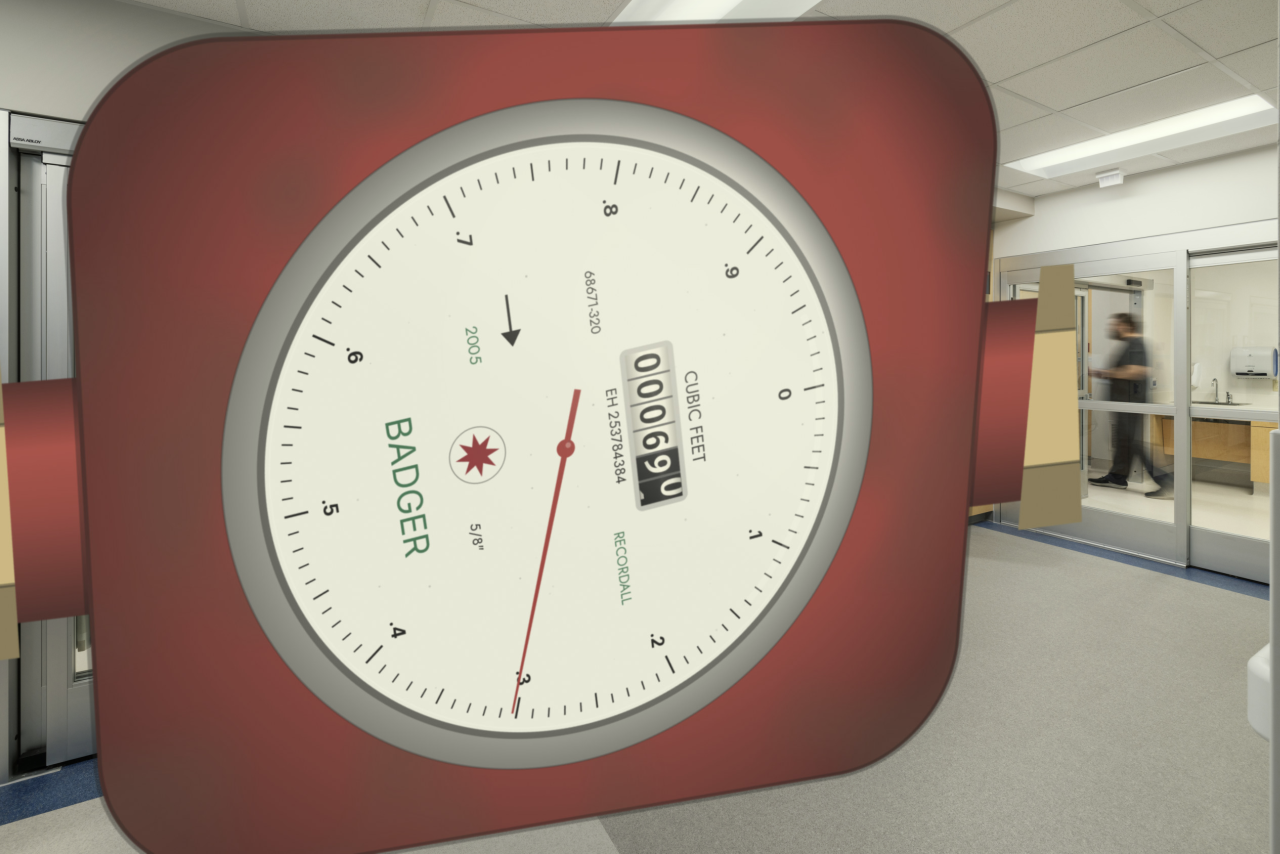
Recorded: {"value": 690.30, "unit": "ft³"}
